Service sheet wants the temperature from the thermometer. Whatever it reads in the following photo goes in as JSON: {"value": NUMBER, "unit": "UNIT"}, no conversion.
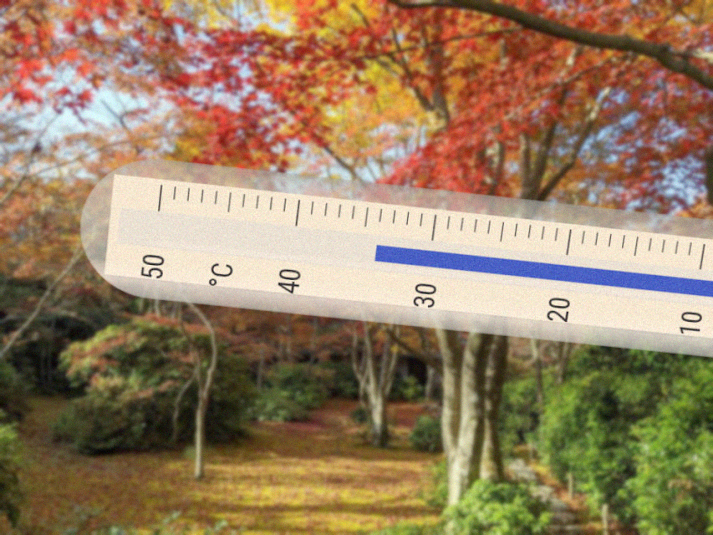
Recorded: {"value": 34, "unit": "°C"}
